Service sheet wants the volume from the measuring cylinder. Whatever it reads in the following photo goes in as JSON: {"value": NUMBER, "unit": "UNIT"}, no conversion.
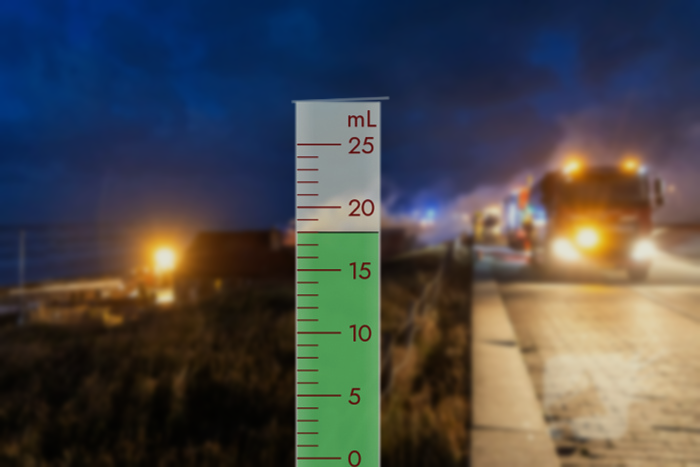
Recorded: {"value": 18, "unit": "mL"}
